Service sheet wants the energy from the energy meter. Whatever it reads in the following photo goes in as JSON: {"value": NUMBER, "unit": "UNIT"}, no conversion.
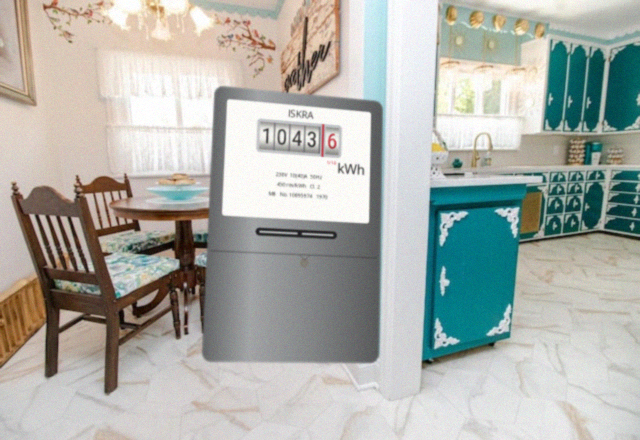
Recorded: {"value": 1043.6, "unit": "kWh"}
